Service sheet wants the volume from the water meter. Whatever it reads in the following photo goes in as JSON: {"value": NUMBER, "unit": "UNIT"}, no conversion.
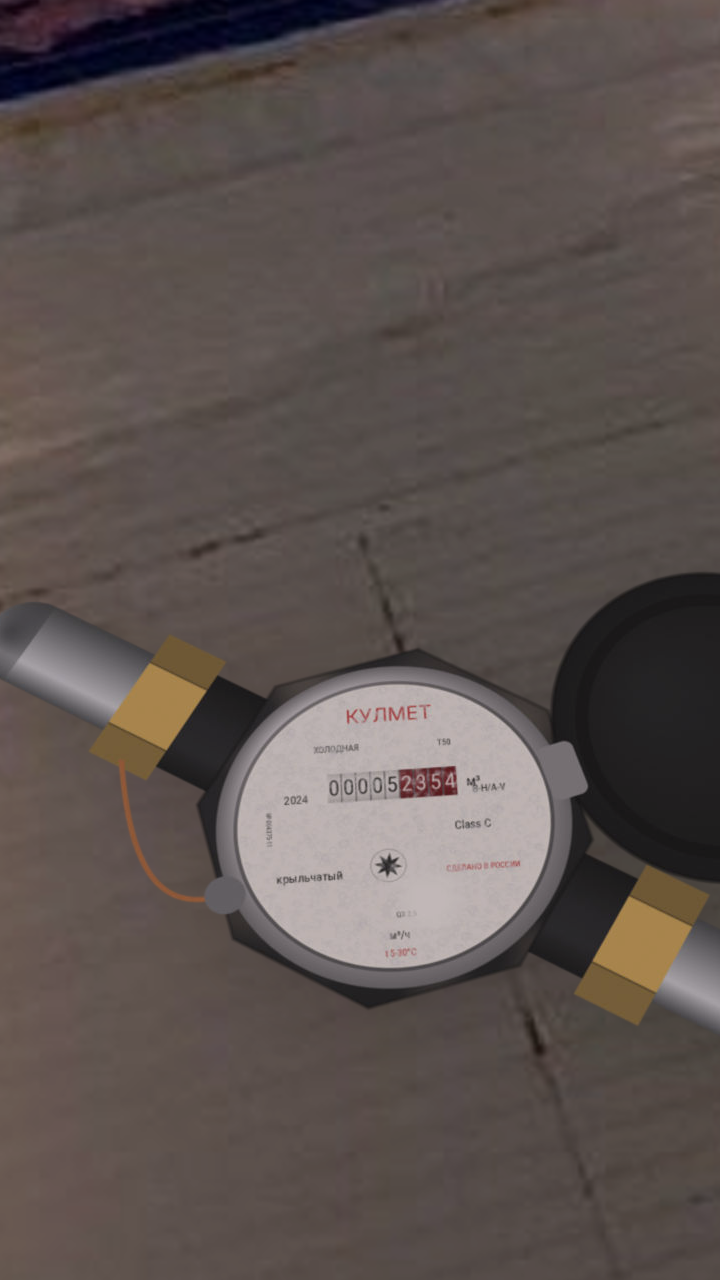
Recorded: {"value": 5.2354, "unit": "m³"}
